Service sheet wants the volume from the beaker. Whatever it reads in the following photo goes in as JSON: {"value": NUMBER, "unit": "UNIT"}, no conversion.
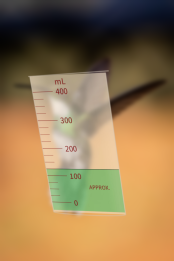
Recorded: {"value": 125, "unit": "mL"}
